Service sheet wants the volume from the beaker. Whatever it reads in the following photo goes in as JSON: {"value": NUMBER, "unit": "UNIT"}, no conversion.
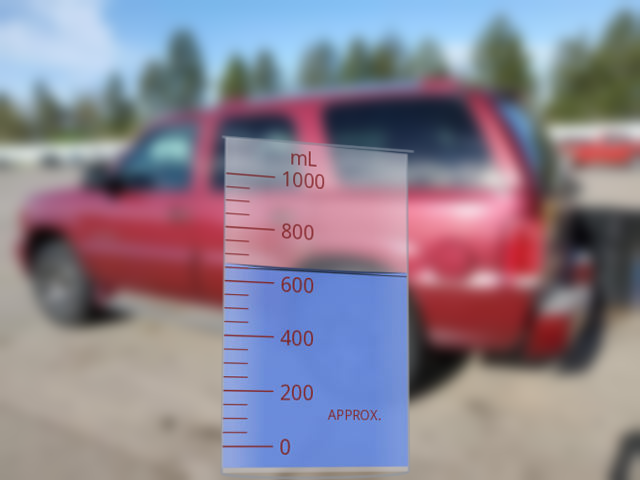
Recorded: {"value": 650, "unit": "mL"}
